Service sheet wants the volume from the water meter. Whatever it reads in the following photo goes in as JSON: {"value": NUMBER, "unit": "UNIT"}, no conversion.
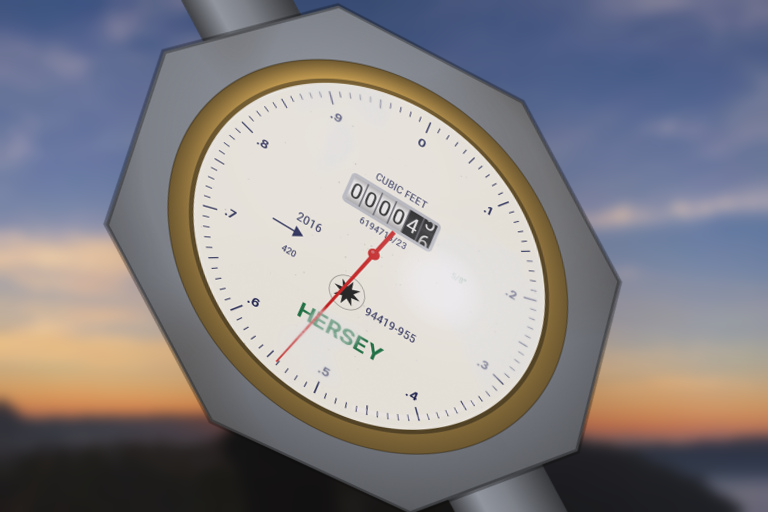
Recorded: {"value": 45.54, "unit": "ft³"}
